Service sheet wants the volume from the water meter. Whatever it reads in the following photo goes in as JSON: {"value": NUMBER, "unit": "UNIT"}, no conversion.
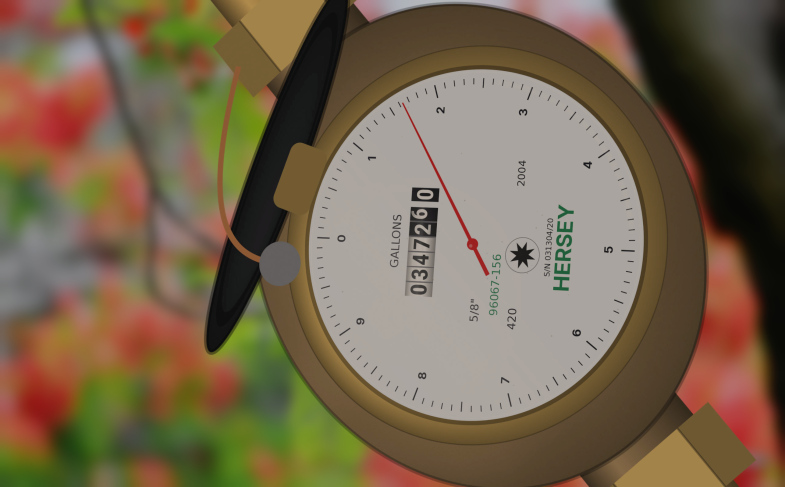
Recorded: {"value": 347261.6, "unit": "gal"}
